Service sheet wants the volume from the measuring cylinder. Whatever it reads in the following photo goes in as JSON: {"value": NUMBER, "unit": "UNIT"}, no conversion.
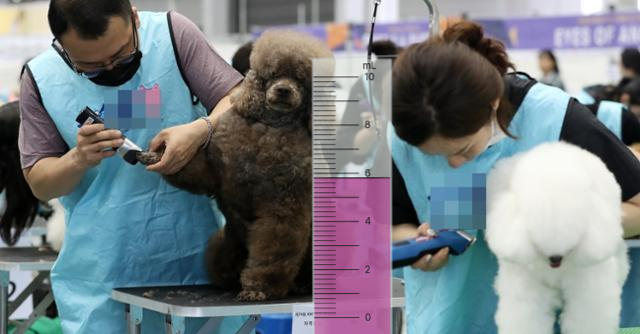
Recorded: {"value": 5.8, "unit": "mL"}
